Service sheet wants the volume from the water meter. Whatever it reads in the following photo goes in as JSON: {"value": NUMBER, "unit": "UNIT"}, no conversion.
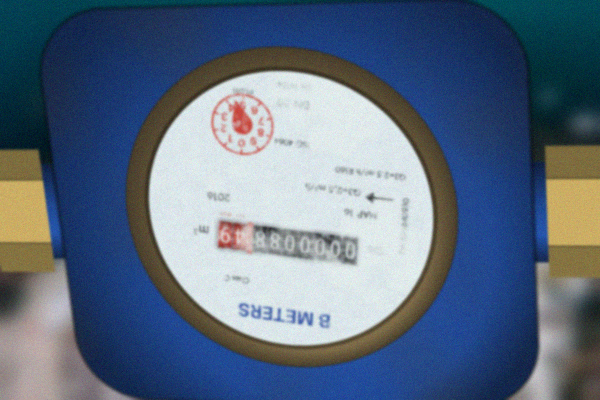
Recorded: {"value": 88.494, "unit": "m³"}
